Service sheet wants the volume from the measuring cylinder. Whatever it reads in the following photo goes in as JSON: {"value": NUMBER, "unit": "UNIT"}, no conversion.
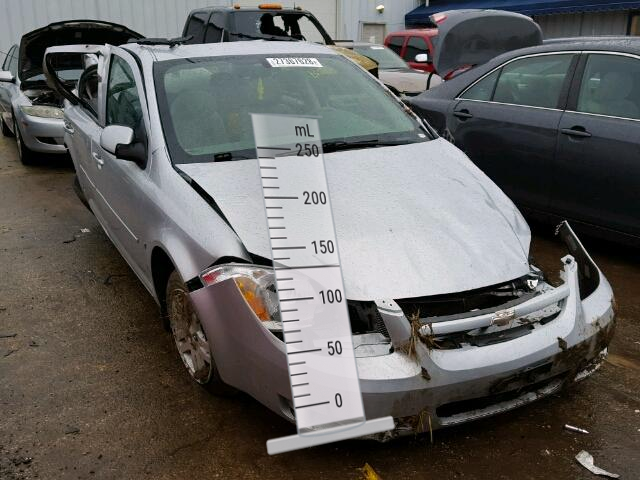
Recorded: {"value": 130, "unit": "mL"}
